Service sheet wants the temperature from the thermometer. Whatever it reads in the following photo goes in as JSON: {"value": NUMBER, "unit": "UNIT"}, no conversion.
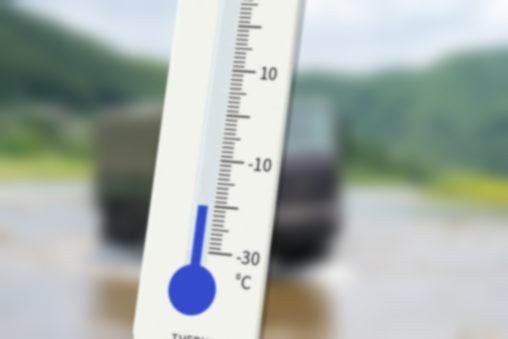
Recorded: {"value": -20, "unit": "°C"}
